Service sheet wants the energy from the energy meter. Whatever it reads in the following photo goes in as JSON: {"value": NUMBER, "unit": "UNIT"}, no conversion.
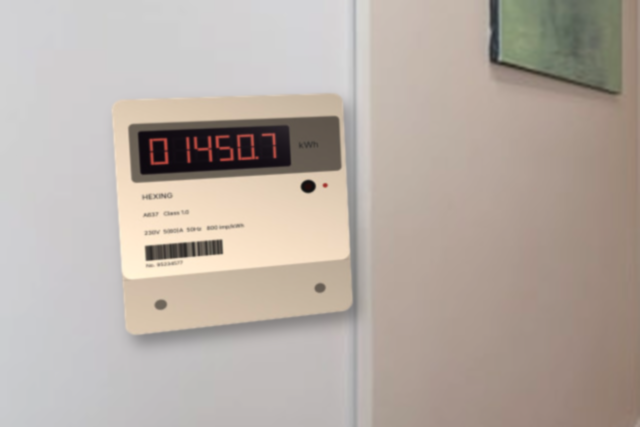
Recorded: {"value": 1450.7, "unit": "kWh"}
